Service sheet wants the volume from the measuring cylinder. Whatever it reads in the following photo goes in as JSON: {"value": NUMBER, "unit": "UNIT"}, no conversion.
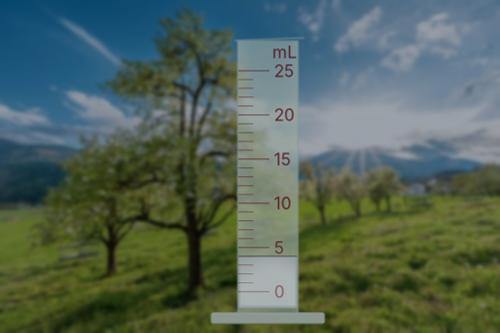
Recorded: {"value": 4, "unit": "mL"}
